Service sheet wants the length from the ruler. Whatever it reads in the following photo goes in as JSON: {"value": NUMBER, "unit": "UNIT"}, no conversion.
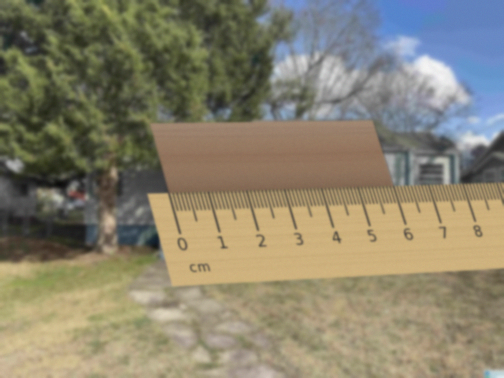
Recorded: {"value": 6, "unit": "cm"}
